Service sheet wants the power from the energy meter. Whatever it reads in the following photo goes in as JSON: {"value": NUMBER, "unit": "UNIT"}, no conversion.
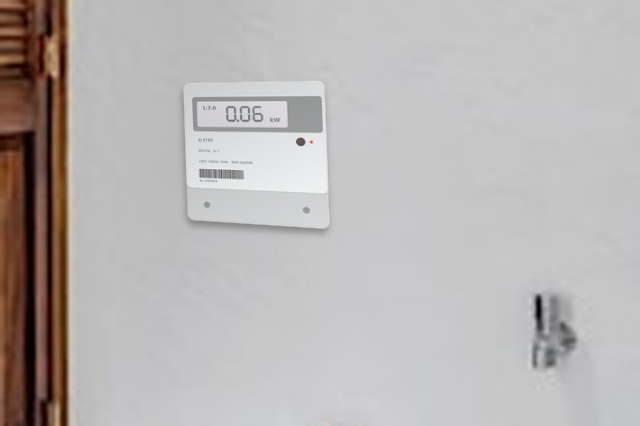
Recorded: {"value": 0.06, "unit": "kW"}
